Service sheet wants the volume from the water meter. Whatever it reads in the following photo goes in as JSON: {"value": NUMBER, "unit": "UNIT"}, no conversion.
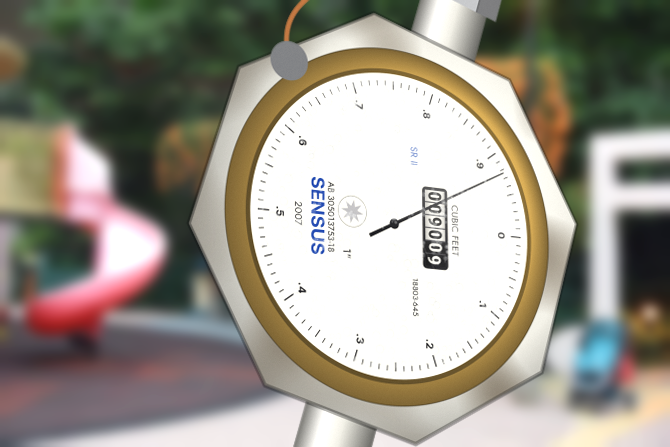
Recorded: {"value": 9008.92, "unit": "ft³"}
